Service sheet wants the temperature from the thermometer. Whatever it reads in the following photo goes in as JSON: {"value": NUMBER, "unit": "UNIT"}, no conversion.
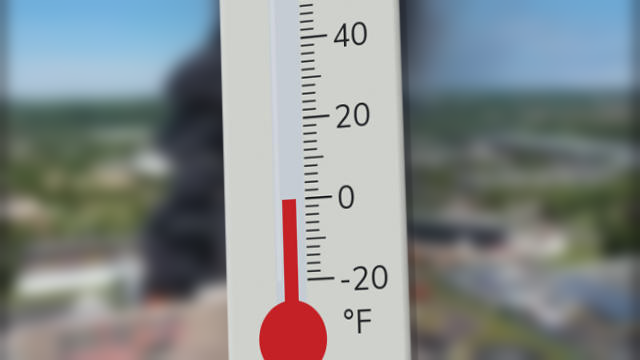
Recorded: {"value": 0, "unit": "°F"}
